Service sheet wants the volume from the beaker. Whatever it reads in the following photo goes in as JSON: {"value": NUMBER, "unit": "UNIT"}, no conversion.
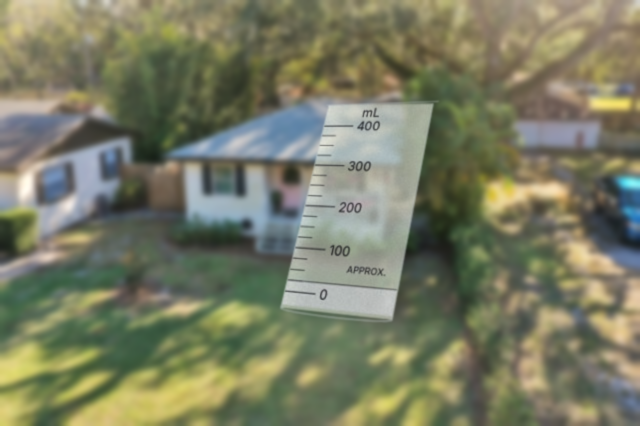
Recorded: {"value": 25, "unit": "mL"}
